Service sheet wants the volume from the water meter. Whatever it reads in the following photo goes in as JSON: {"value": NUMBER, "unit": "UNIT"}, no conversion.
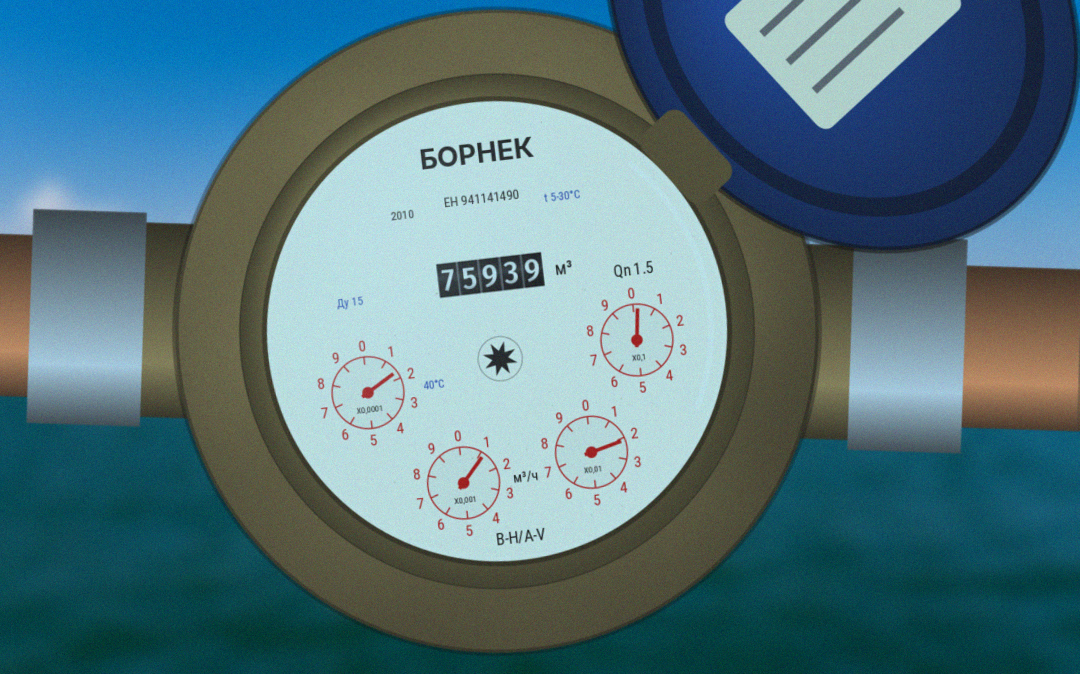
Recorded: {"value": 75939.0211, "unit": "m³"}
